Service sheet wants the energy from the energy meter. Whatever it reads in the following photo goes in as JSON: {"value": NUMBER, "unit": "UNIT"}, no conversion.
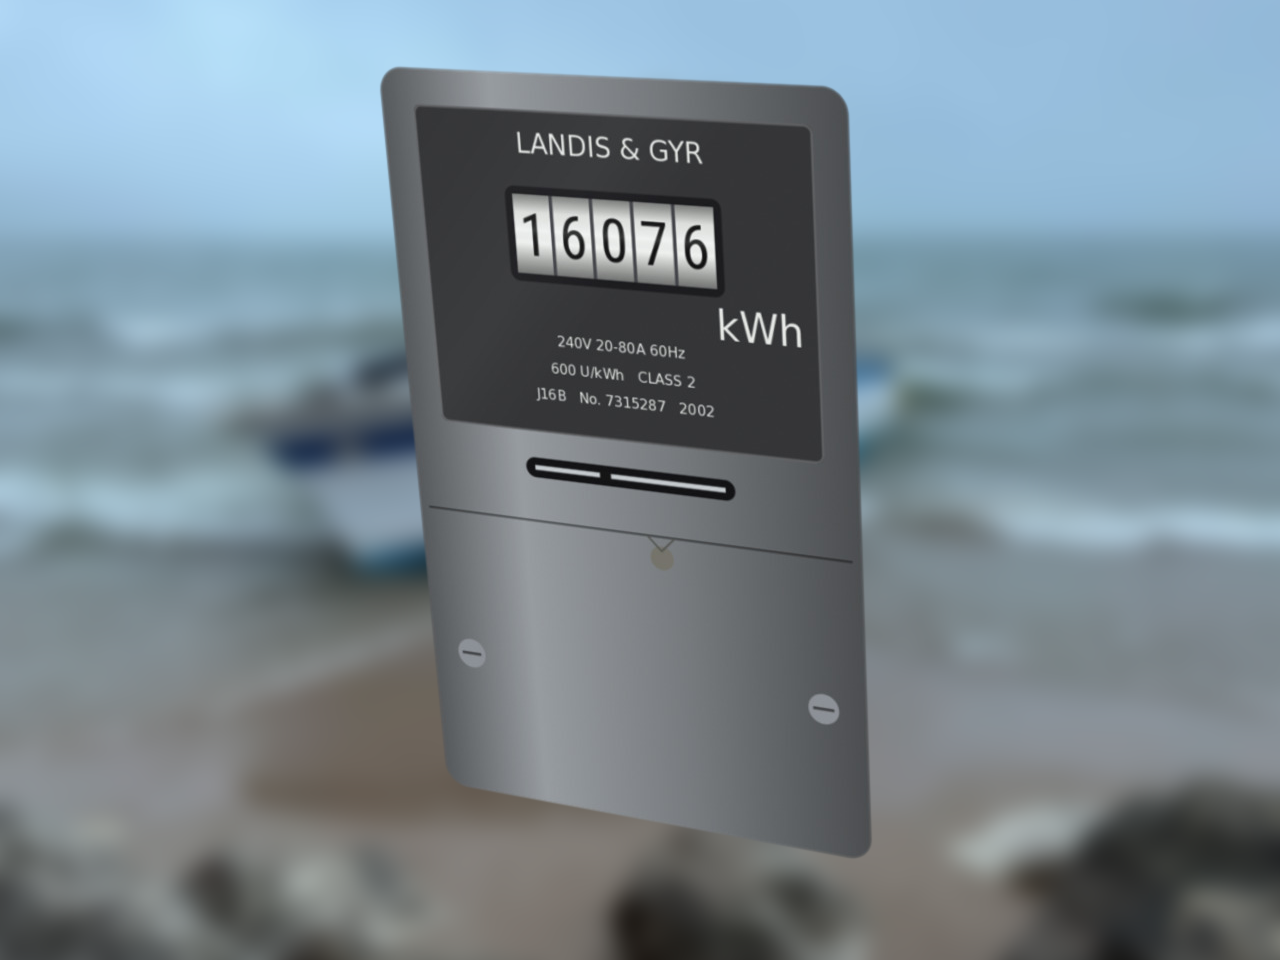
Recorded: {"value": 16076, "unit": "kWh"}
